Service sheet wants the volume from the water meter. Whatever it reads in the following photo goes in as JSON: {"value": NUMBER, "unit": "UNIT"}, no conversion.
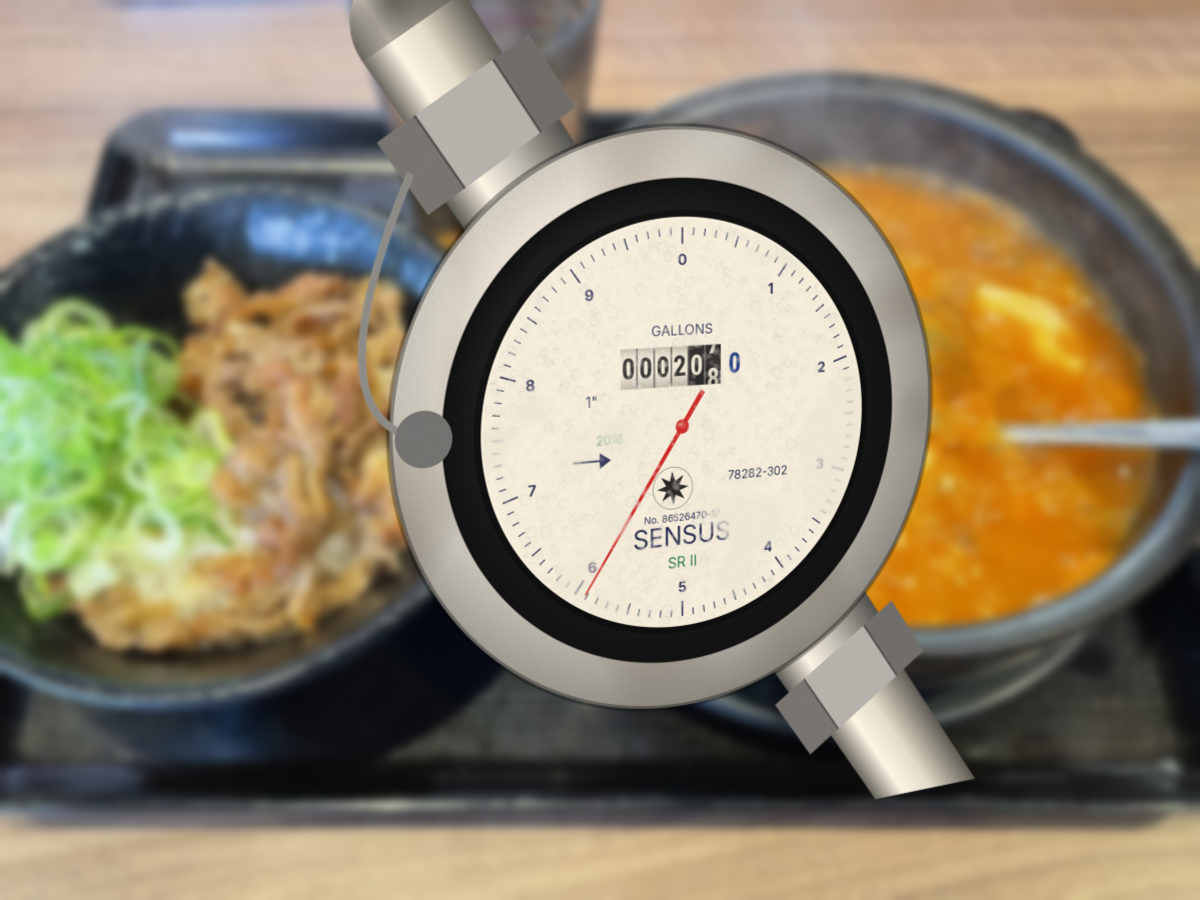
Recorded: {"value": 2075.9, "unit": "gal"}
